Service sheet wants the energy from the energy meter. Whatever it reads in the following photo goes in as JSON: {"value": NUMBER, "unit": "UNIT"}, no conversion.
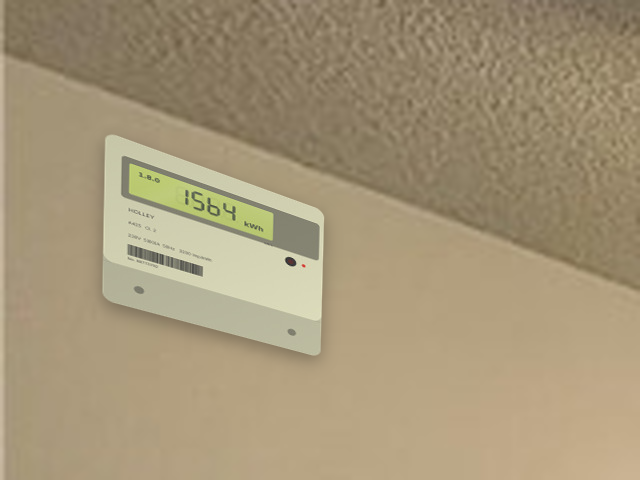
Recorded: {"value": 1564, "unit": "kWh"}
